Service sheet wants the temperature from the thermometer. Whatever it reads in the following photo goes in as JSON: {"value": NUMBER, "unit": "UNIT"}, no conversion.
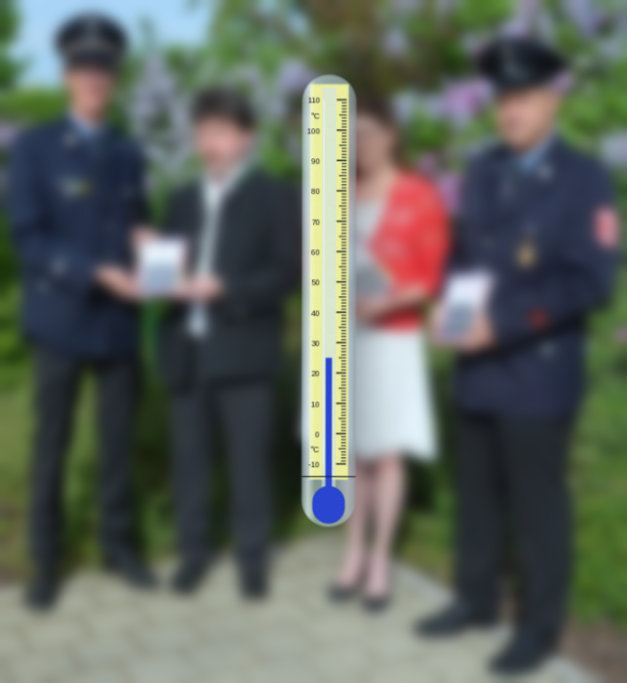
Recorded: {"value": 25, "unit": "°C"}
